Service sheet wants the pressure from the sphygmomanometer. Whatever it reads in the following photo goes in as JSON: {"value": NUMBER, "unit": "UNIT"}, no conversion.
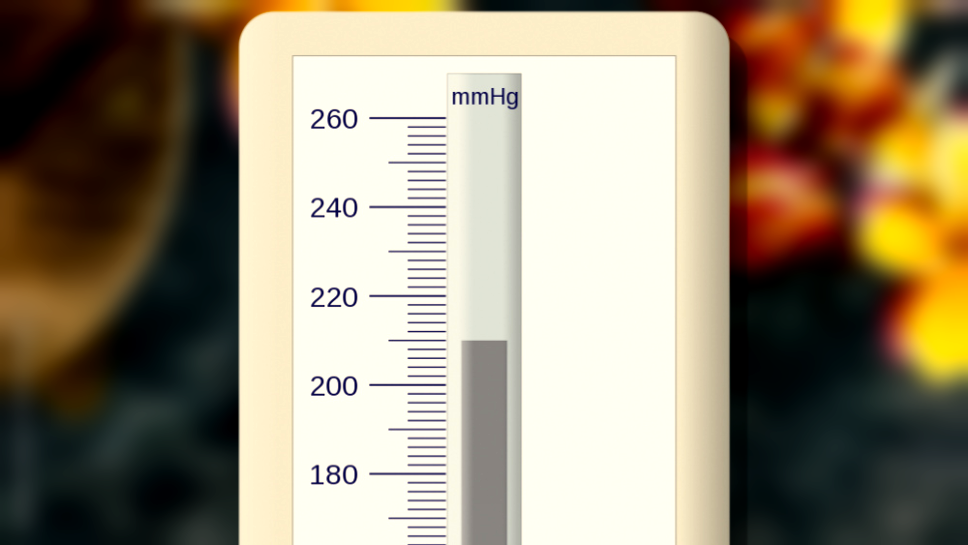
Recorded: {"value": 210, "unit": "mmHg"}
